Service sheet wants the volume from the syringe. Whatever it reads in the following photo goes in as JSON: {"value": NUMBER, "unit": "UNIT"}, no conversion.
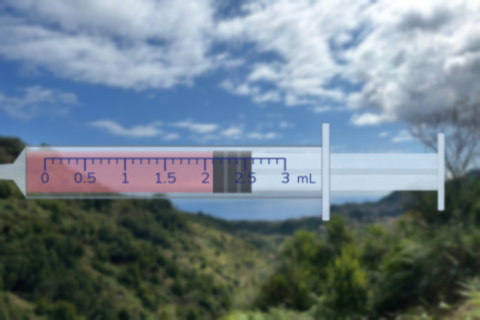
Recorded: {"value": 2.1, "unit": "mL"}
